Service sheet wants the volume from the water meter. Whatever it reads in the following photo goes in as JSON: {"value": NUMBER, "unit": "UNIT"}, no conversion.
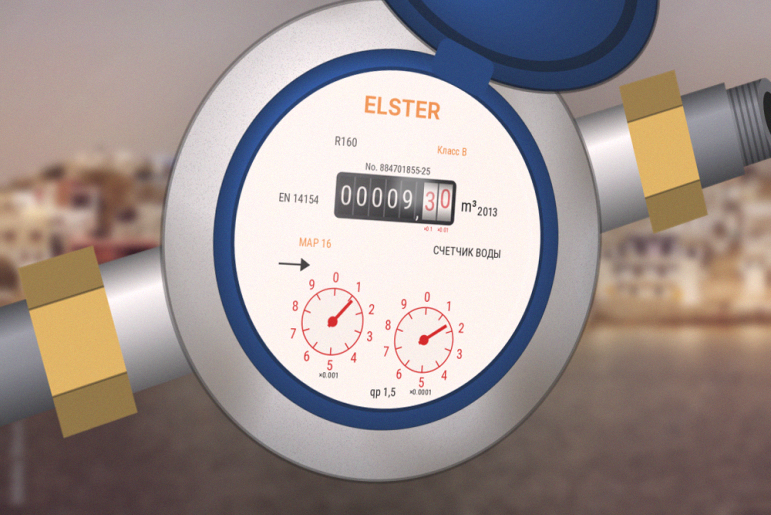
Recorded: {"value": 9.3011, "unit": "m³"}
